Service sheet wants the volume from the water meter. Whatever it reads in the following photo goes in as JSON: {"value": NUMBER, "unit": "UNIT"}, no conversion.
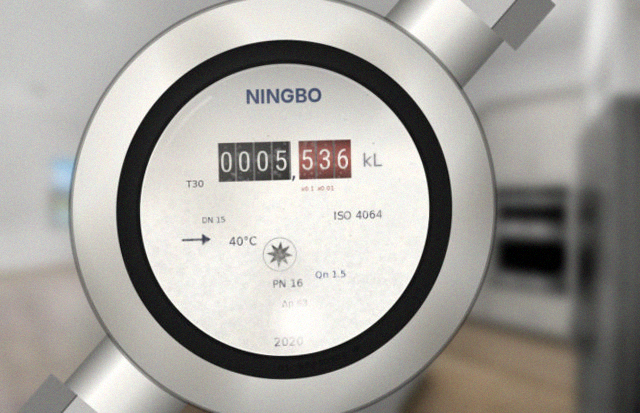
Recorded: {"value": 5.536, "unit": "kL"}
